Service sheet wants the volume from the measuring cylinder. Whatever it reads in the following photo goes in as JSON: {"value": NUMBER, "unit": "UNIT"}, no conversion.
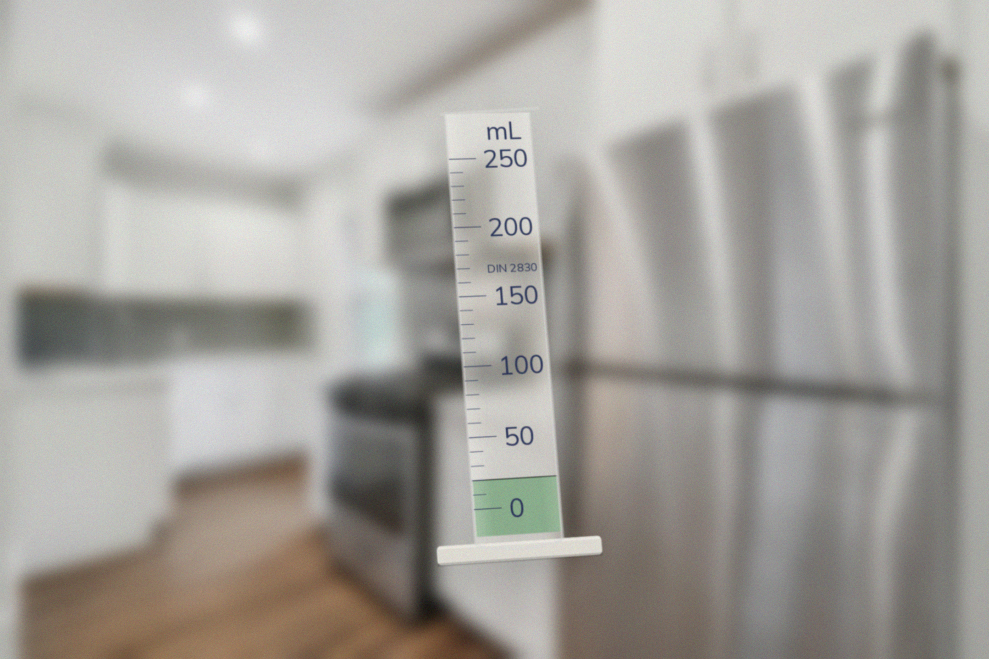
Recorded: {"value": 20, "unit": "mL"}
